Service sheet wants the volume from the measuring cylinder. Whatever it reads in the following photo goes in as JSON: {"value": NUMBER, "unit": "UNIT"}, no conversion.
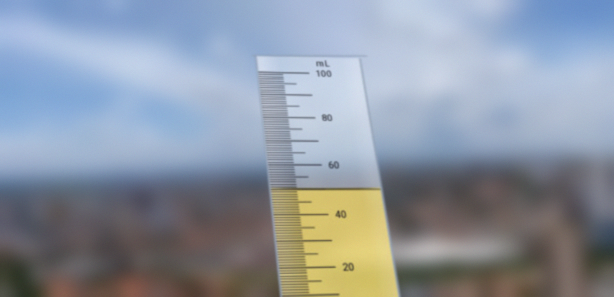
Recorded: {"value": 50, "unit": "mL"}
